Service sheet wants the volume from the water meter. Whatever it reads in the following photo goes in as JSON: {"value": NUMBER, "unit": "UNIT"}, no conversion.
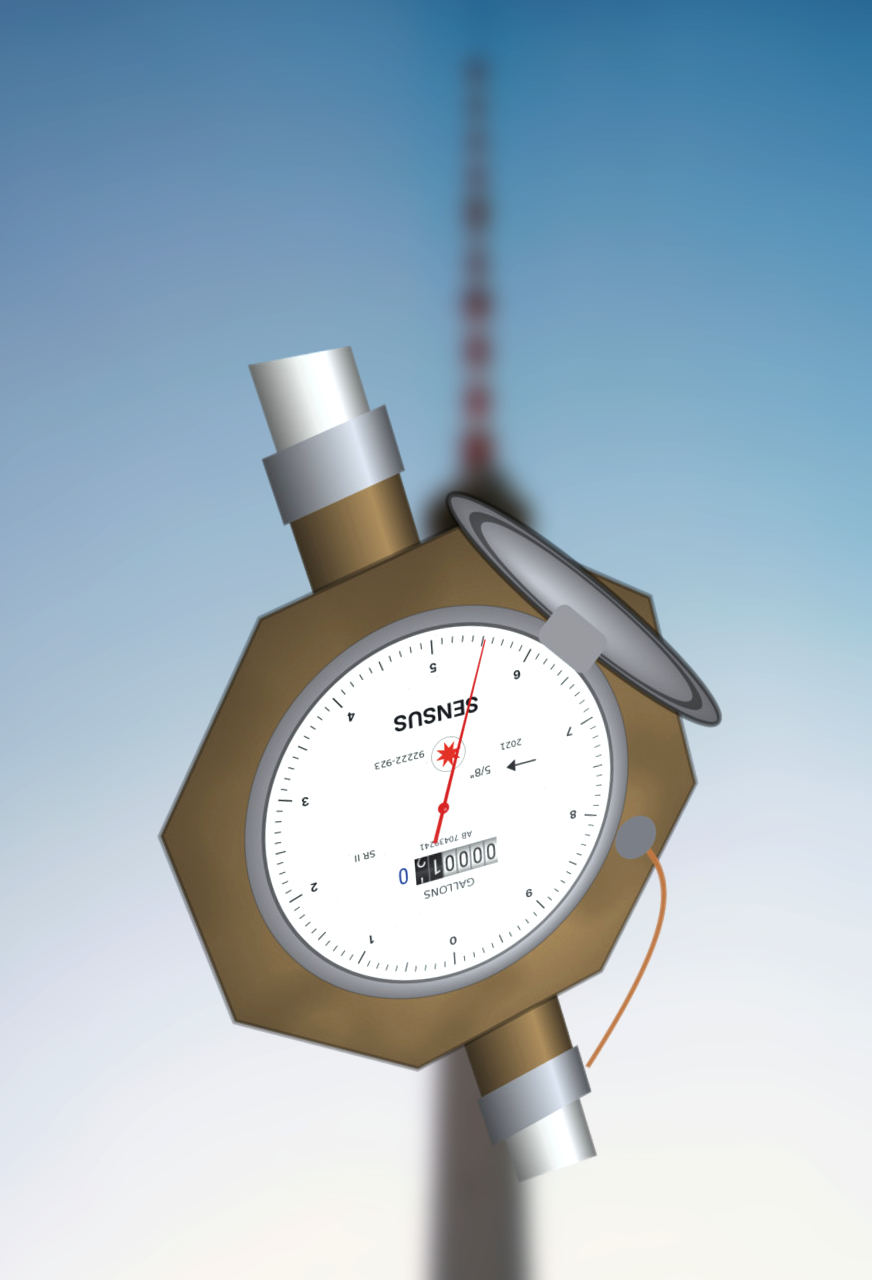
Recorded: {"value": 115.5, "unit": "gal"}
